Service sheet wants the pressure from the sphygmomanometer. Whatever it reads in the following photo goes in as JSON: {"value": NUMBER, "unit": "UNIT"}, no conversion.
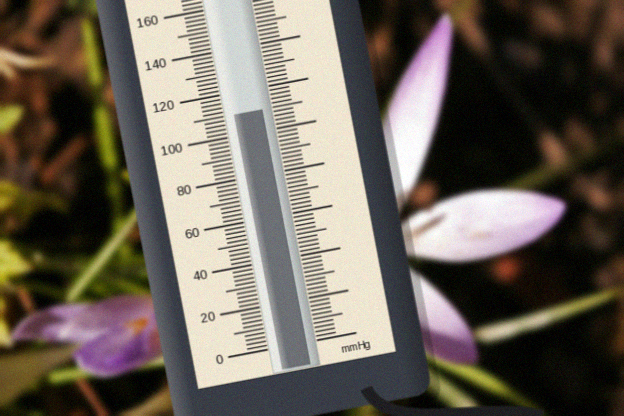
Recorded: {"value": 110, "unit": "mmHg"}
